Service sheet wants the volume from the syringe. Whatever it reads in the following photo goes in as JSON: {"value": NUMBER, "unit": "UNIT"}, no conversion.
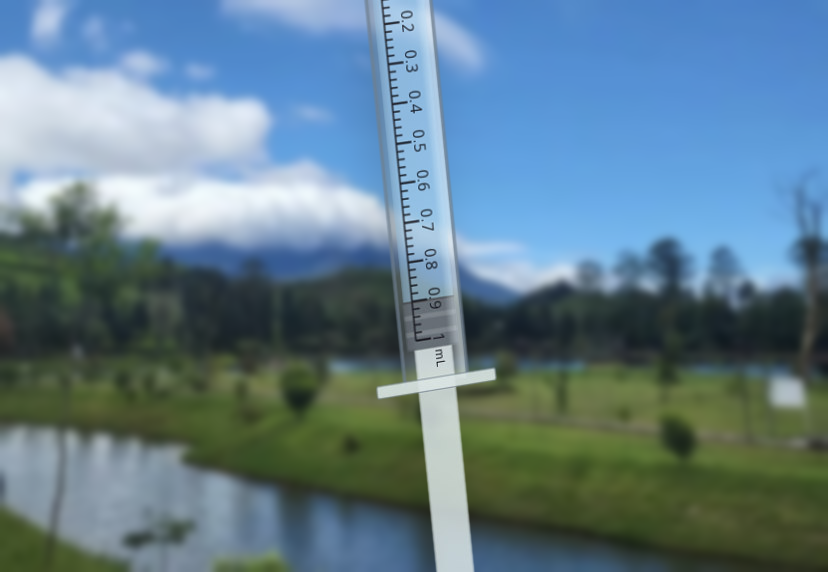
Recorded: {"value": 0.9, "unit": "mL"}
